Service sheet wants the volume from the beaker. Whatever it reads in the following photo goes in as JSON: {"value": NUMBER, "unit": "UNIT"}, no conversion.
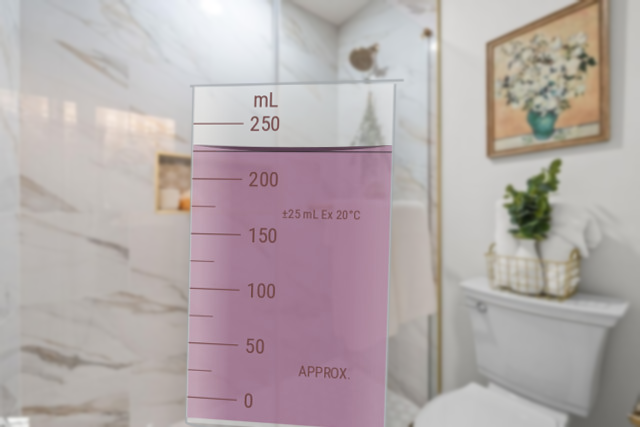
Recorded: {"value": 225, "unit": "mL"}
